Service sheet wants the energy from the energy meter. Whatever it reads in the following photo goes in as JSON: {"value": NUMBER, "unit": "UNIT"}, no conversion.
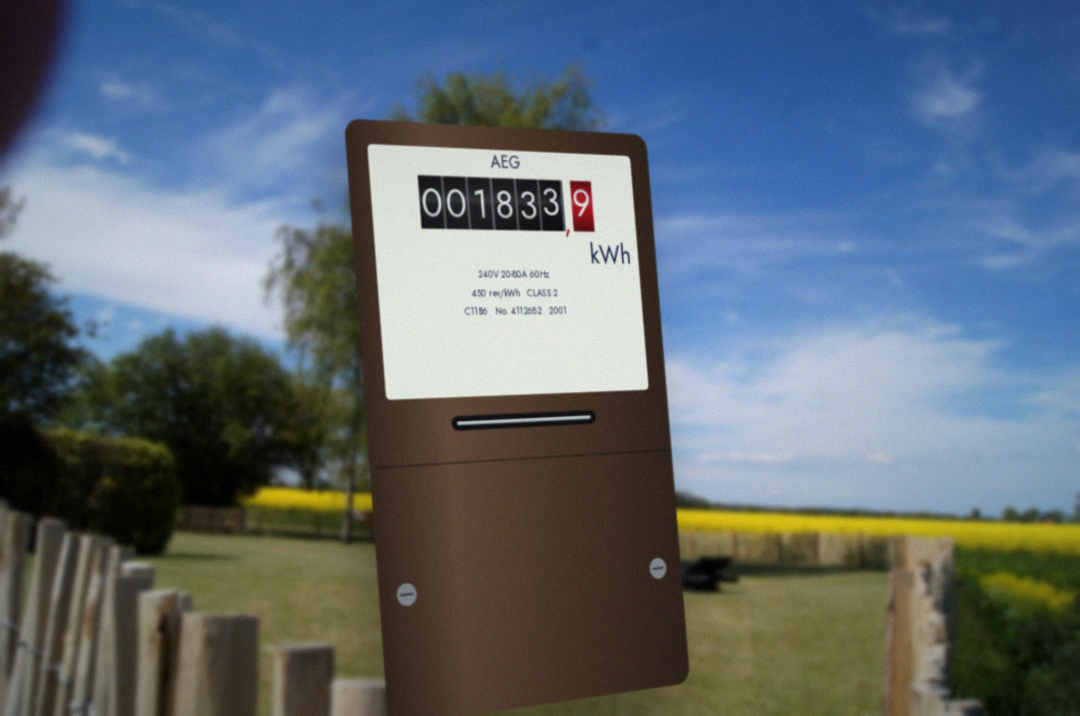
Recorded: {"value": 1833.9, "unit": "kWh"}
